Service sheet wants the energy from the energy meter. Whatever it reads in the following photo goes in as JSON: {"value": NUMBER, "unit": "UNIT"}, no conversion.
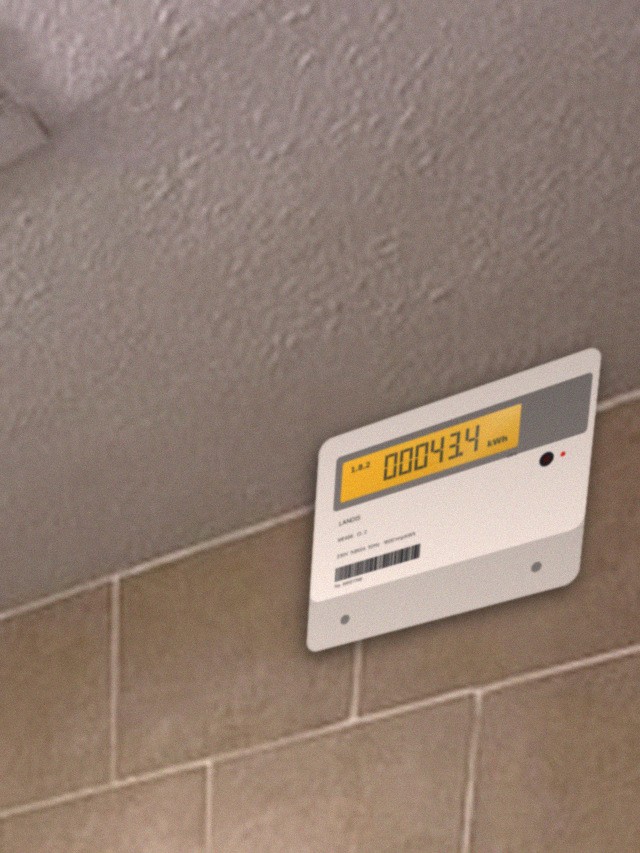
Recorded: {"value": 43.4, "unit": "kWh"}
